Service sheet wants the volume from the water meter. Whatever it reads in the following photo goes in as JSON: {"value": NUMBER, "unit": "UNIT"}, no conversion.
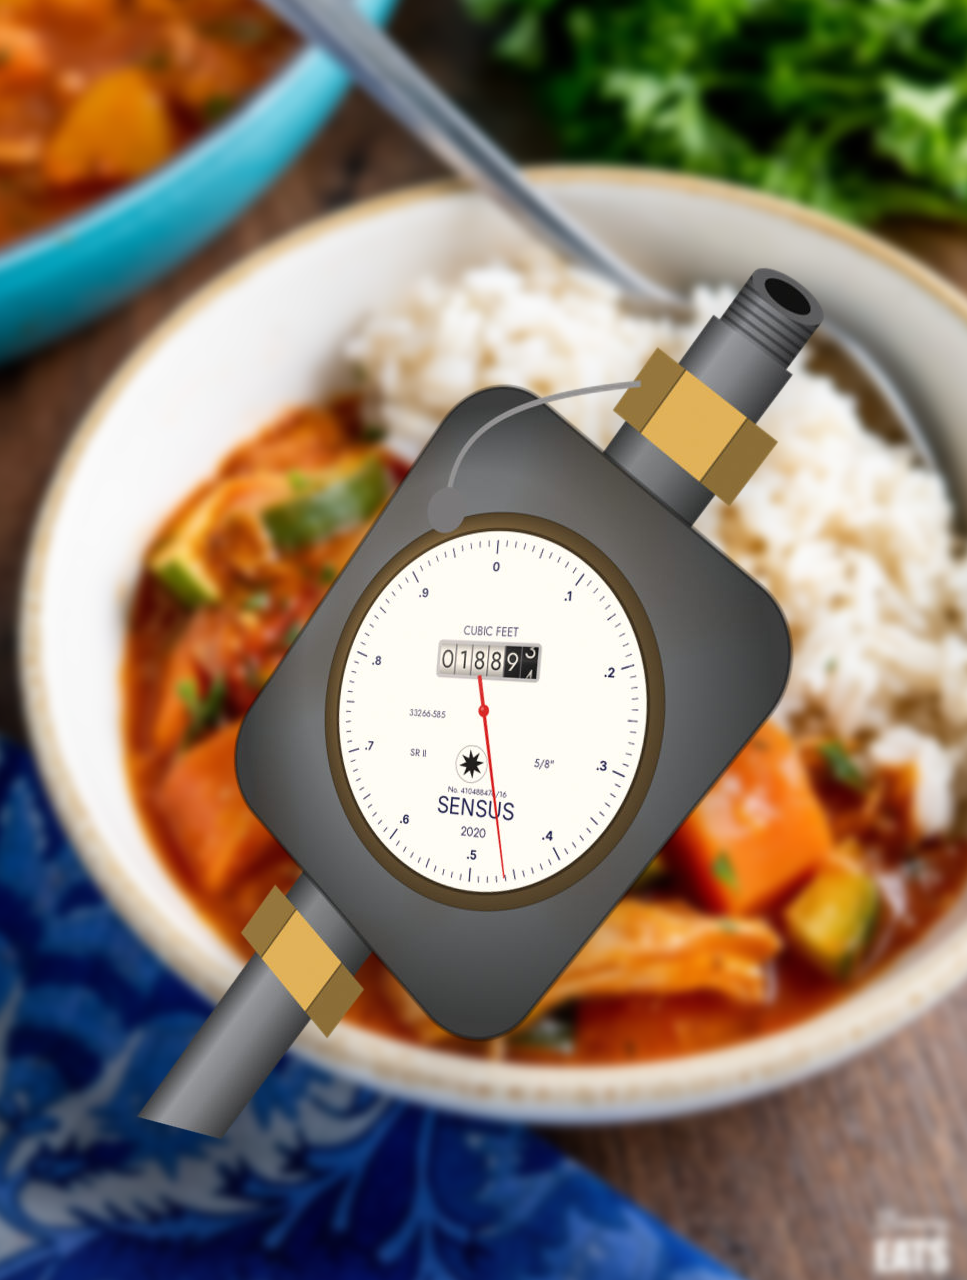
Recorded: {"value": 18893.46, "unit": "ft³"}
